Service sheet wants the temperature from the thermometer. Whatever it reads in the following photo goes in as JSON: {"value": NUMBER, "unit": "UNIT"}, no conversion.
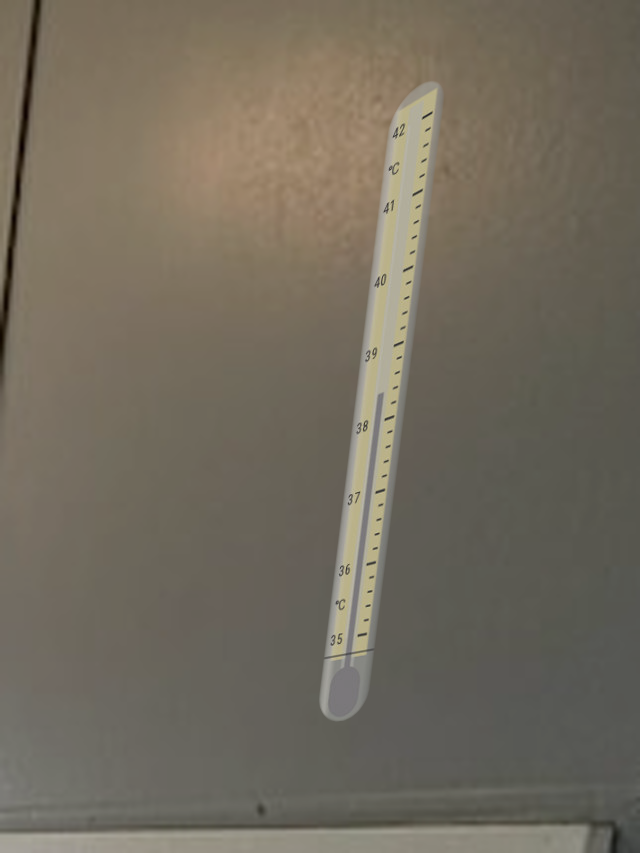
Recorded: {"value": 38.4, "unit": "°C"}
